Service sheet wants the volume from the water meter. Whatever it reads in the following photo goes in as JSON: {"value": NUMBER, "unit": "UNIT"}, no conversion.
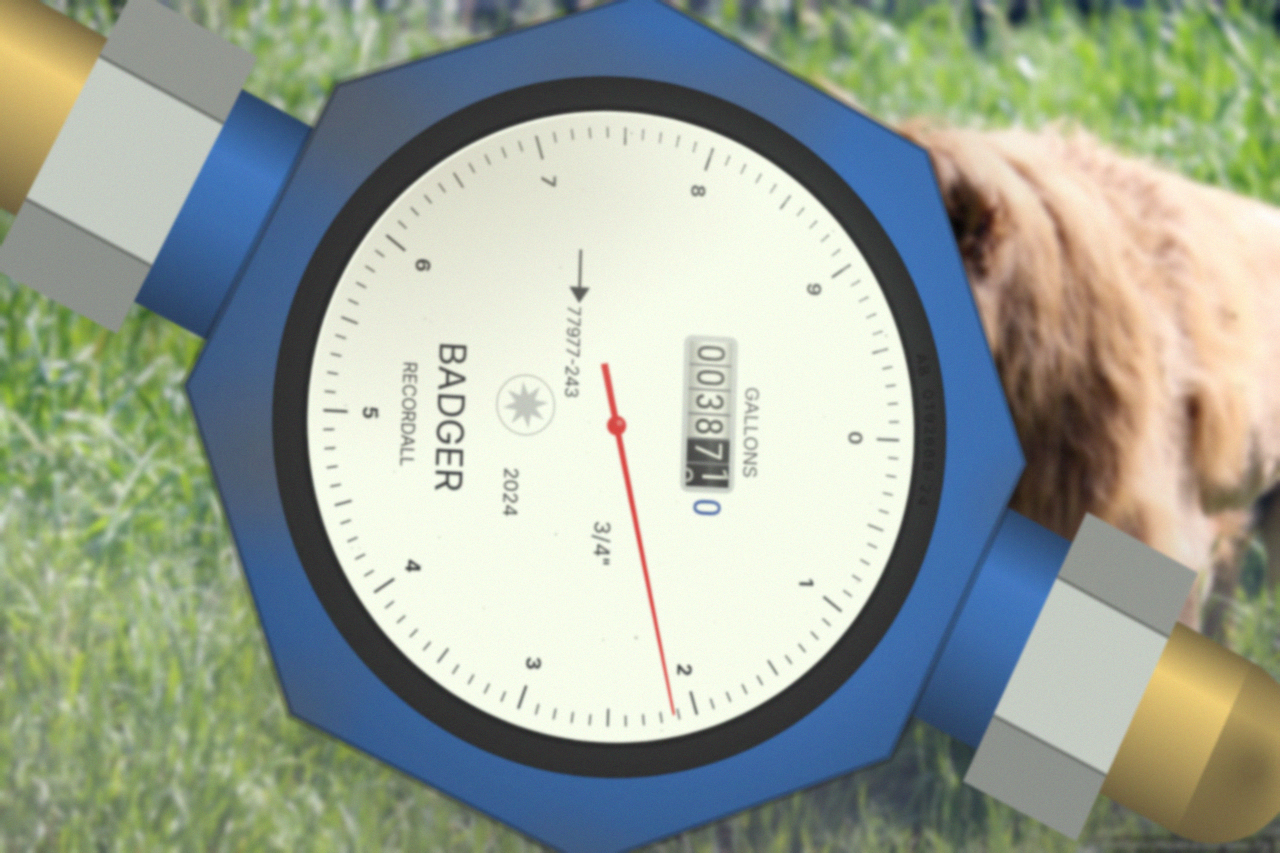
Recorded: {"value": 38712.1, "unit": "gal"}
